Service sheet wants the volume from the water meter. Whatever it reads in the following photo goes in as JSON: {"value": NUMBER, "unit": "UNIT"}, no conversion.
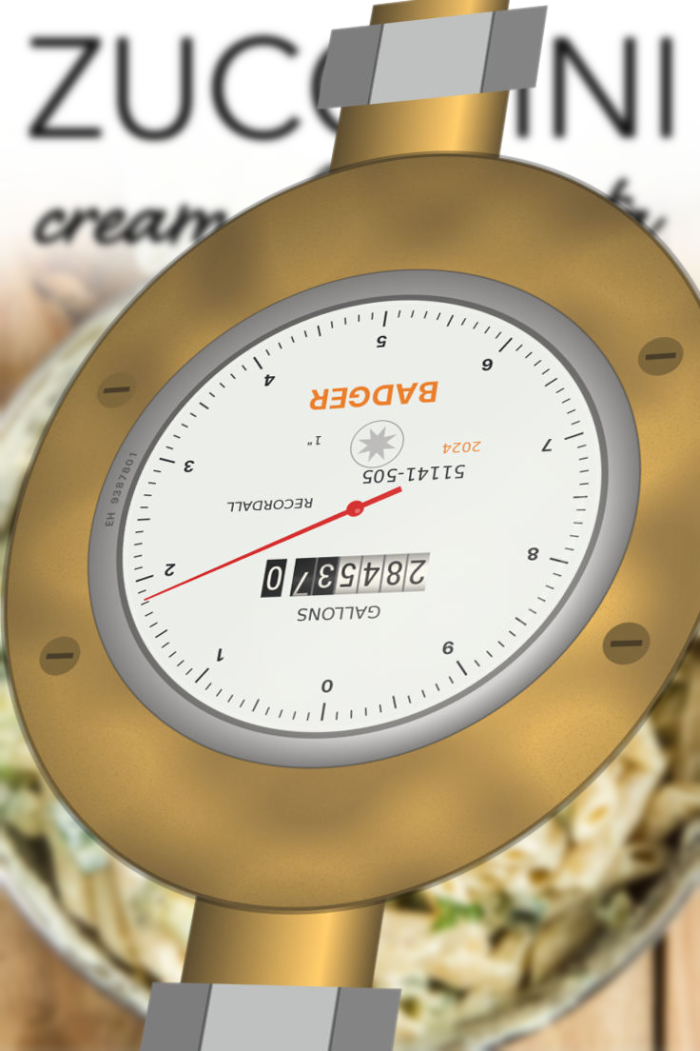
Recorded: {"value": 2845371.8, "unit": "gal"}
